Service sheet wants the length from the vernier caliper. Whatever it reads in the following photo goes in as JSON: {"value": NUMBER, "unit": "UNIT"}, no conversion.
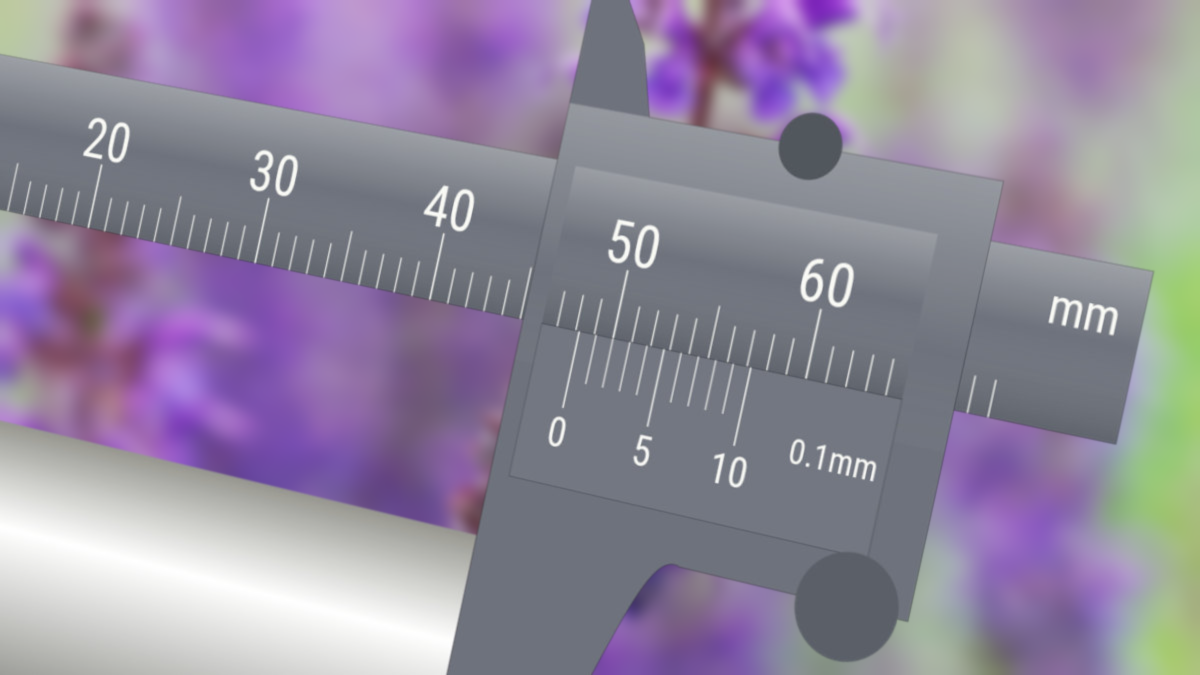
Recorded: {"value": 48.2, "unit": "mm"}
